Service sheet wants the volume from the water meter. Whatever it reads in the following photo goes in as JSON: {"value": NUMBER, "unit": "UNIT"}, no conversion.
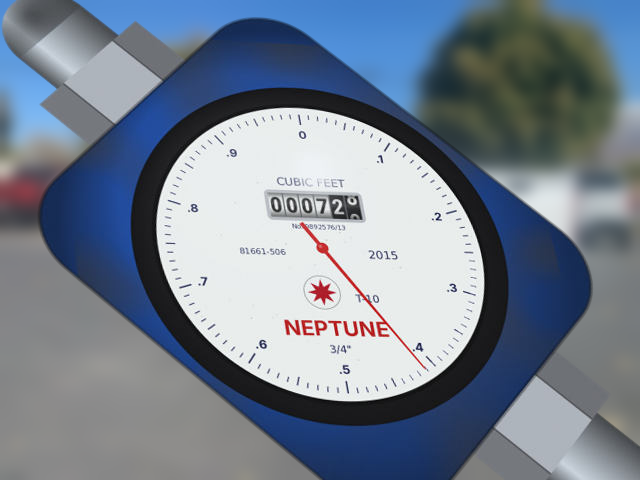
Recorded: {"value": 728.41, "unit": "ft³"}
